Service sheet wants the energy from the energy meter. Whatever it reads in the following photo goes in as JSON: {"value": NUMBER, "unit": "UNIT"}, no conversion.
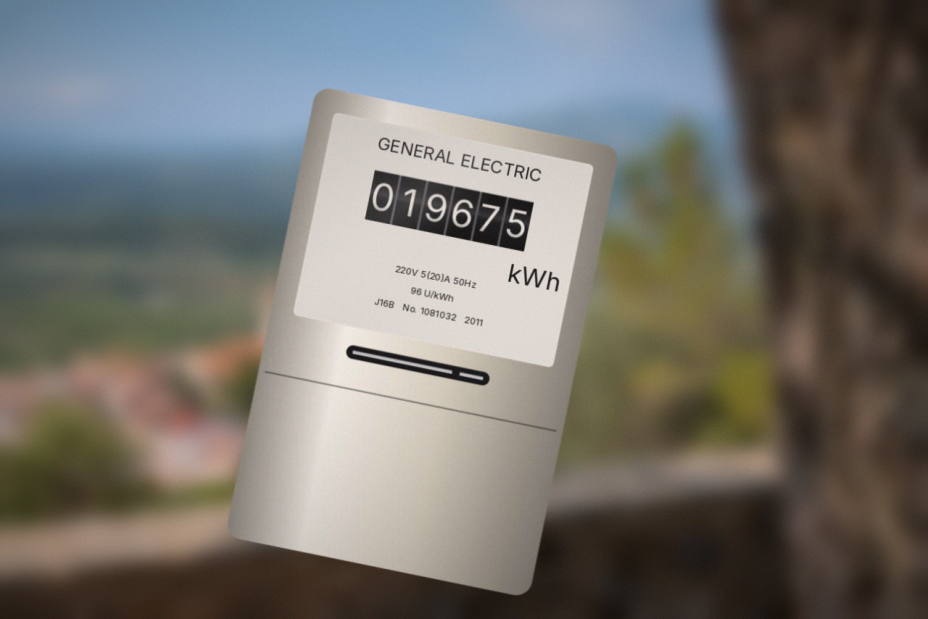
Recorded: {"value": 19675, "unit": "kWh"}
